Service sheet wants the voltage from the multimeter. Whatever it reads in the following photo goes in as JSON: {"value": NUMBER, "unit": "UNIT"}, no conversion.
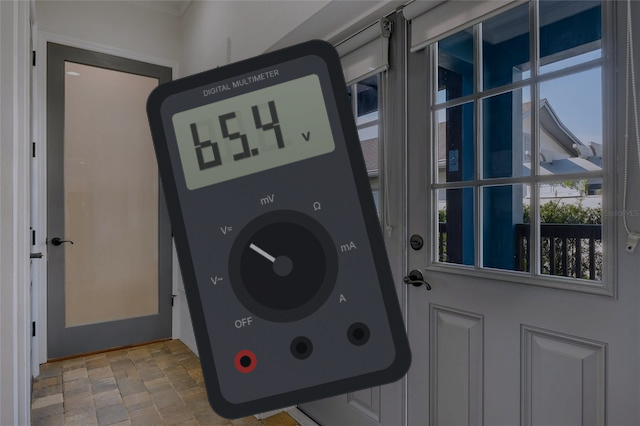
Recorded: {"value": 65.4, "unit": "V"}
